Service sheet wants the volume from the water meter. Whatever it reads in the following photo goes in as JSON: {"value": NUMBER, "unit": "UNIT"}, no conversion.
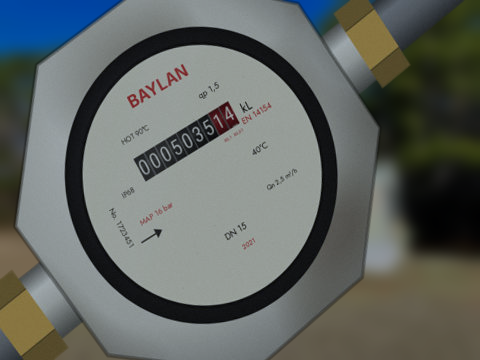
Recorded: {"value": 5035.14, "unit": "kL"}
